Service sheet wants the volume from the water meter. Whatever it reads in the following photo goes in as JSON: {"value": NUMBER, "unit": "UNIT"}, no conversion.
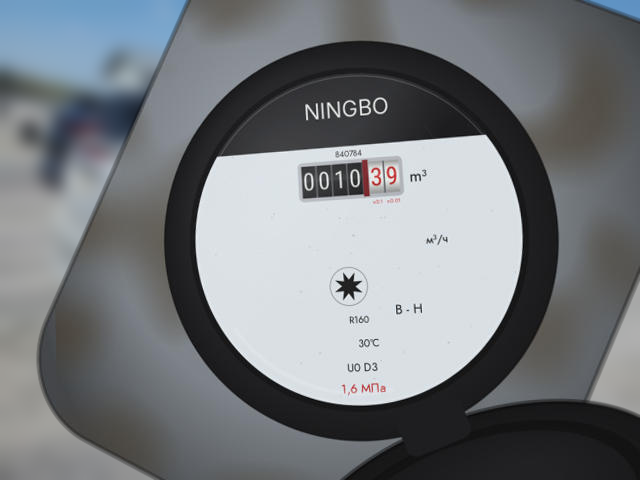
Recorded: {"value": 10.39, "unit": "m³"}
